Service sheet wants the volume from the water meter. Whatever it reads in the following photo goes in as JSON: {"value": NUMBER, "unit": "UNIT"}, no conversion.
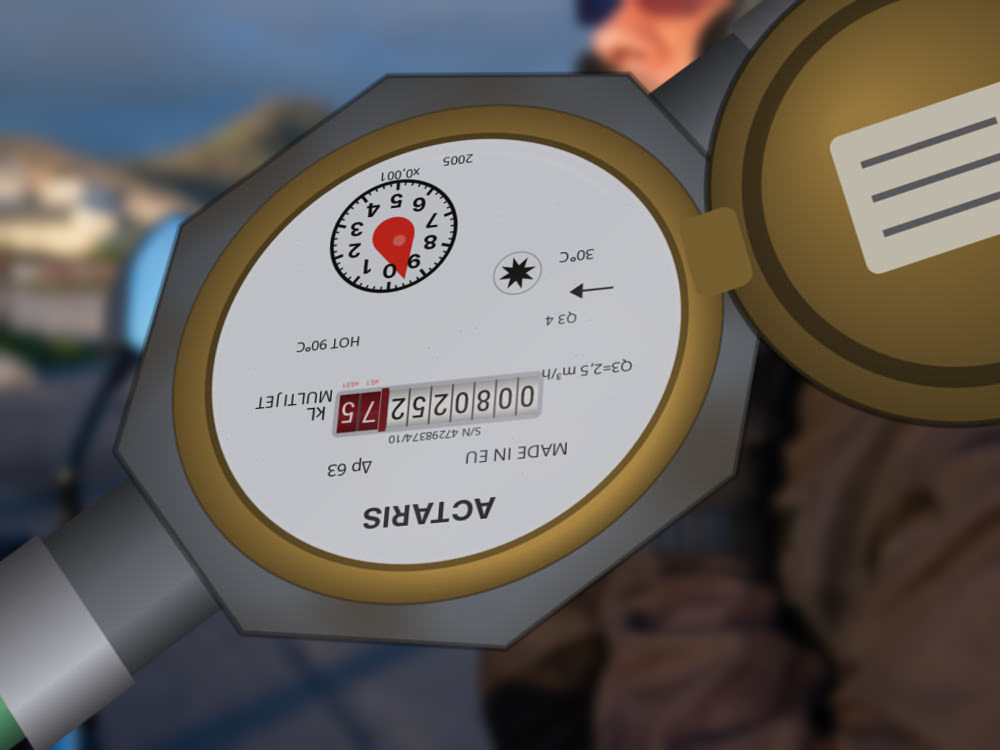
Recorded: {"value": 80252.749, "unit": "kL"}
